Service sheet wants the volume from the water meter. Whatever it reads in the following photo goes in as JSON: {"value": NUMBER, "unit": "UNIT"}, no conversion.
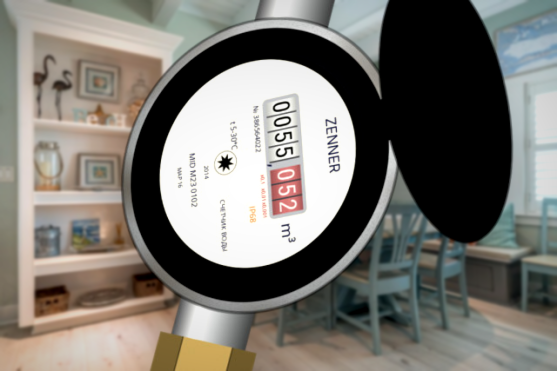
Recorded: {"value": 55.052, "unit": "m³"}
